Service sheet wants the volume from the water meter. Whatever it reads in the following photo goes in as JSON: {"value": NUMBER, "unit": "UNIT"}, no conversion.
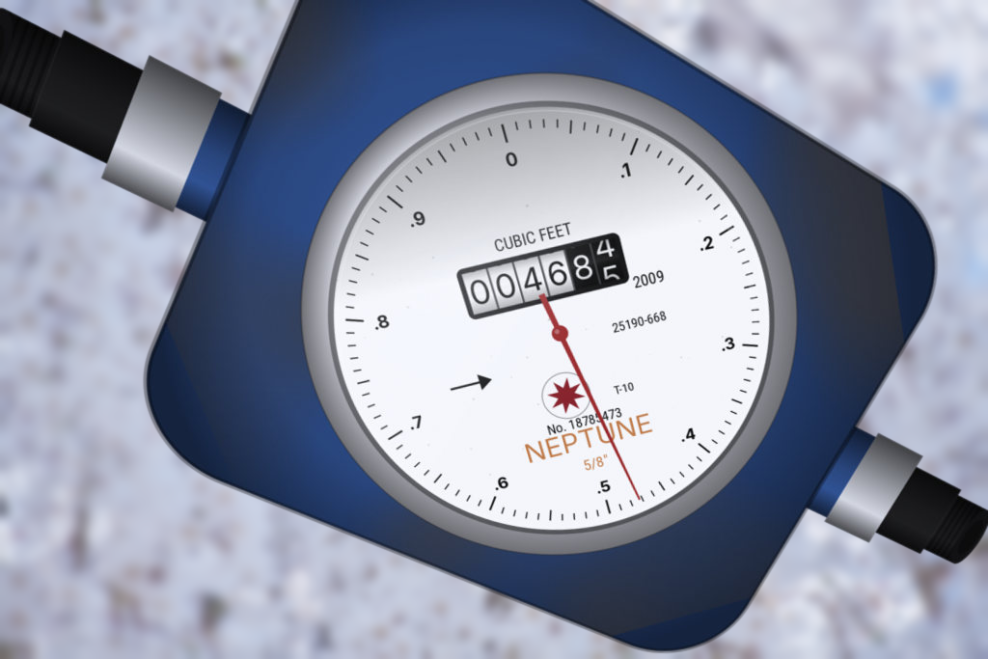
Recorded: {"value": 4684.47, "unit": "ft³"}
